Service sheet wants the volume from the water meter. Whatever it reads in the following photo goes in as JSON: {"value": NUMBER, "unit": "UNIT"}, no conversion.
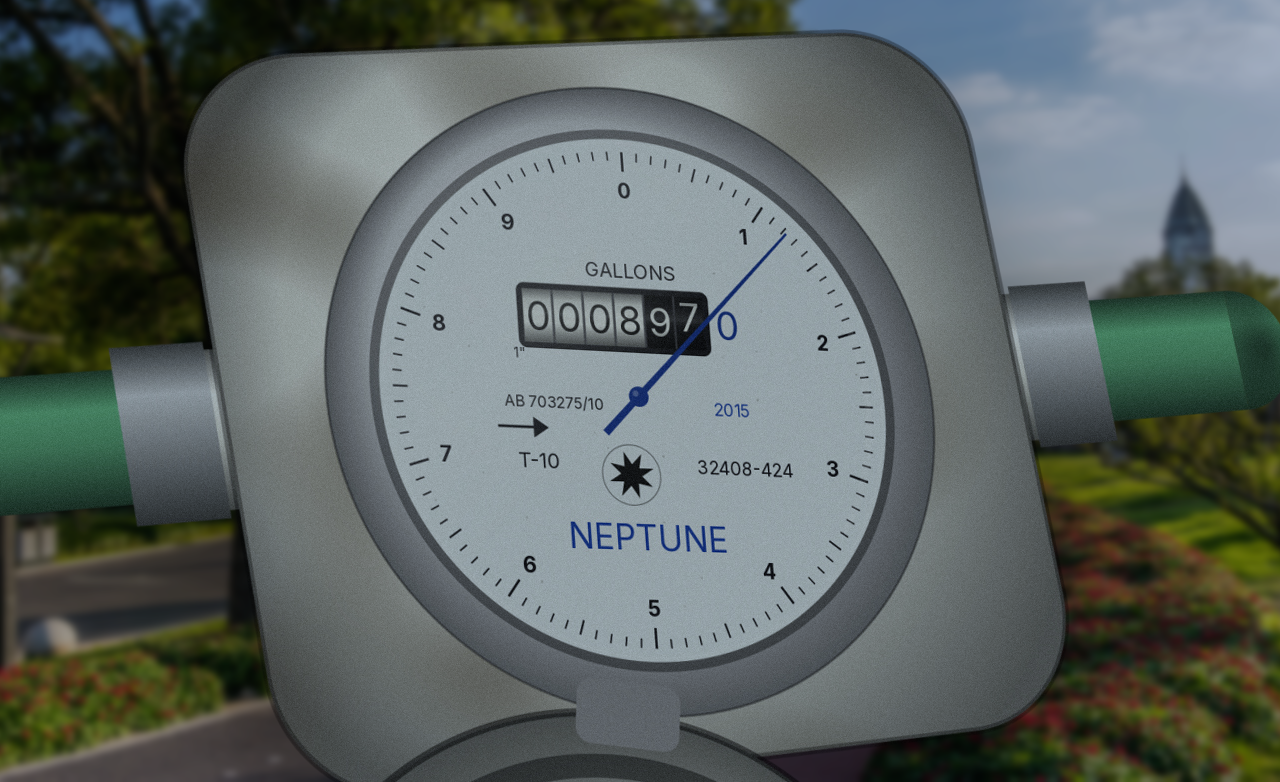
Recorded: {"value": 8971.2, "unit": "gal"}
